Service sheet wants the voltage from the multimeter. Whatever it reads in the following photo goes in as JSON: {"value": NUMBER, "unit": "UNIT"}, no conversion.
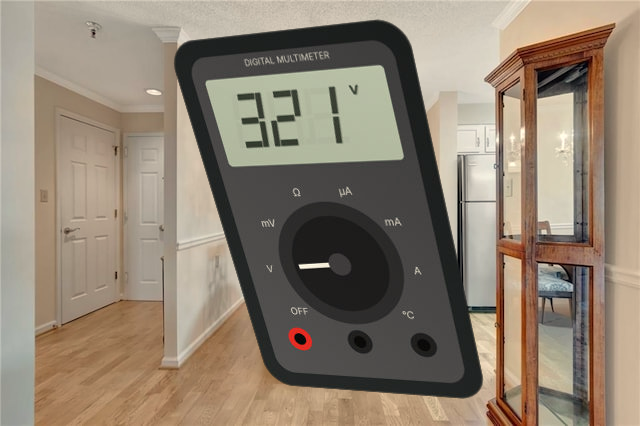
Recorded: {"value": 321, "unit": "V"}
